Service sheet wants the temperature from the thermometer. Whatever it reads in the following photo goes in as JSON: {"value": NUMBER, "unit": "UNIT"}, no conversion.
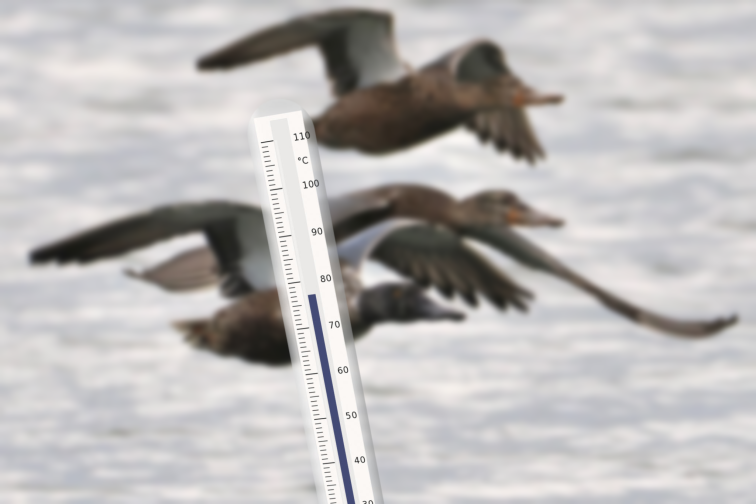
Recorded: {"value": 77, "unit": "°C"}
